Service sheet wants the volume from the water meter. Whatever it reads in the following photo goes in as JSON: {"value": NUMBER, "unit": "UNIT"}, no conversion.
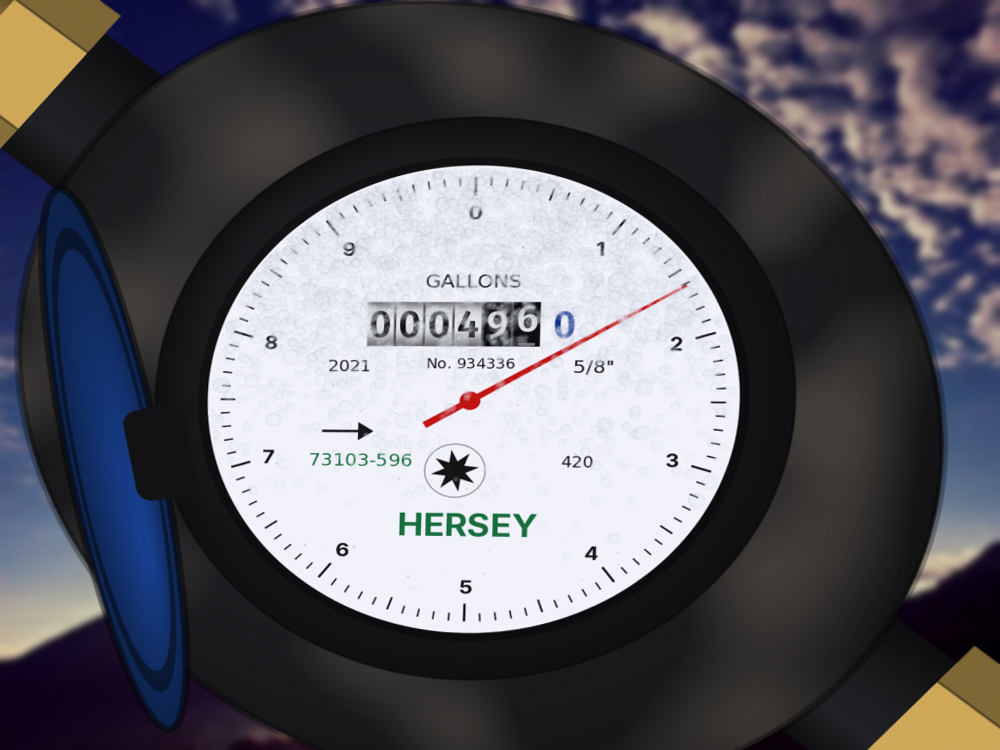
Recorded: {"value": 4961.6, "unit": "gal"}
